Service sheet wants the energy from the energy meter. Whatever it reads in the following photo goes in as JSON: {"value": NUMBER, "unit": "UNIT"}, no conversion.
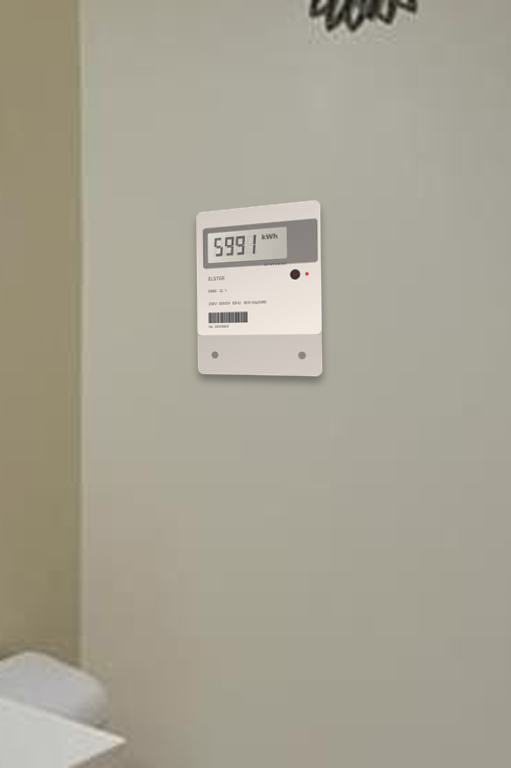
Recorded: {"value": 5991, "unit": "kWh"}
